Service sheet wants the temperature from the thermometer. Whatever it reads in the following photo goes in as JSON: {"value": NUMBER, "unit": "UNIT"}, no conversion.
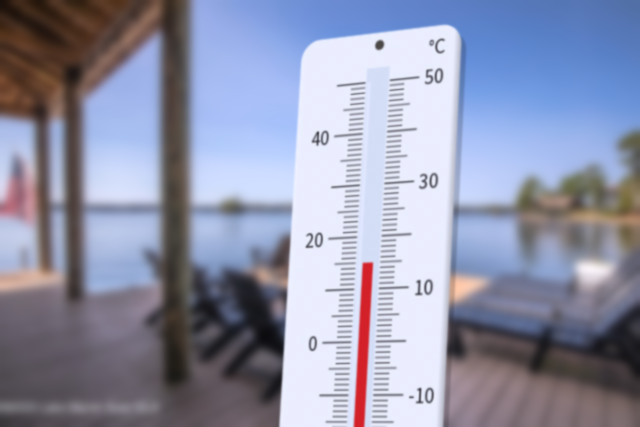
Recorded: {"value": 15, "unit": "°C"}
